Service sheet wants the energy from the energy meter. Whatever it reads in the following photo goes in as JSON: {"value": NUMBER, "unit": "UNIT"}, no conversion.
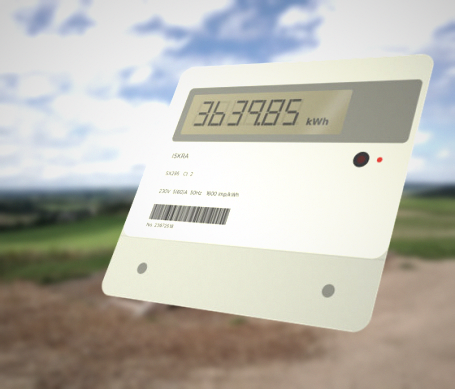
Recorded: {"value": 3639.85, "unit": "kWh"}
